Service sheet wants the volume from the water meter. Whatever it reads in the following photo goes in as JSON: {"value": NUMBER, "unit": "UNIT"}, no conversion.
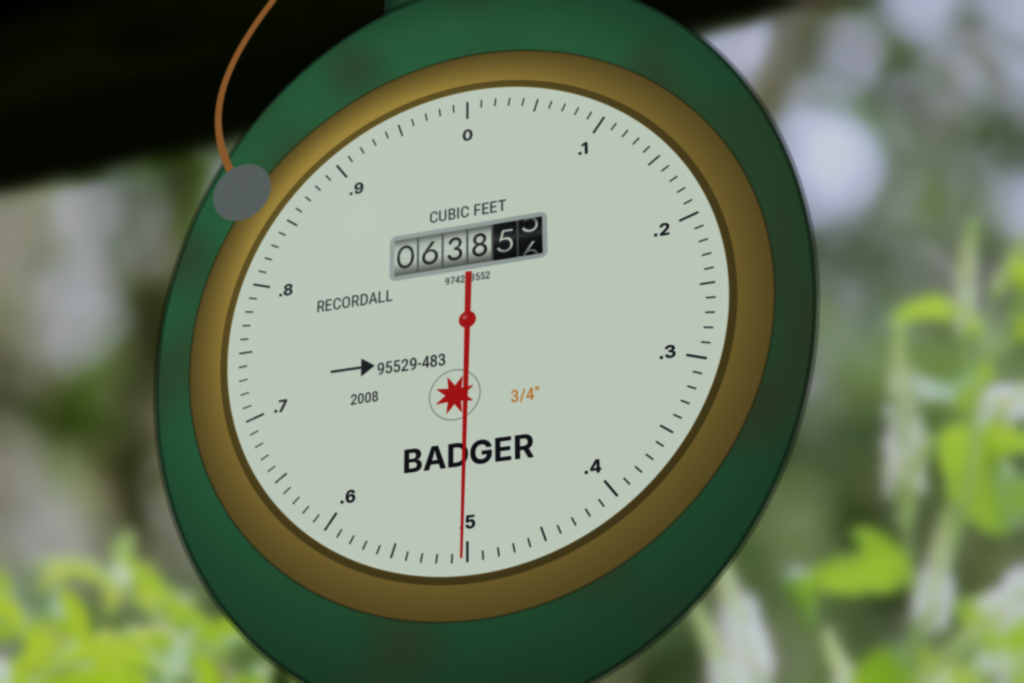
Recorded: {"value": 63855.50, "unit": "ft³"}
